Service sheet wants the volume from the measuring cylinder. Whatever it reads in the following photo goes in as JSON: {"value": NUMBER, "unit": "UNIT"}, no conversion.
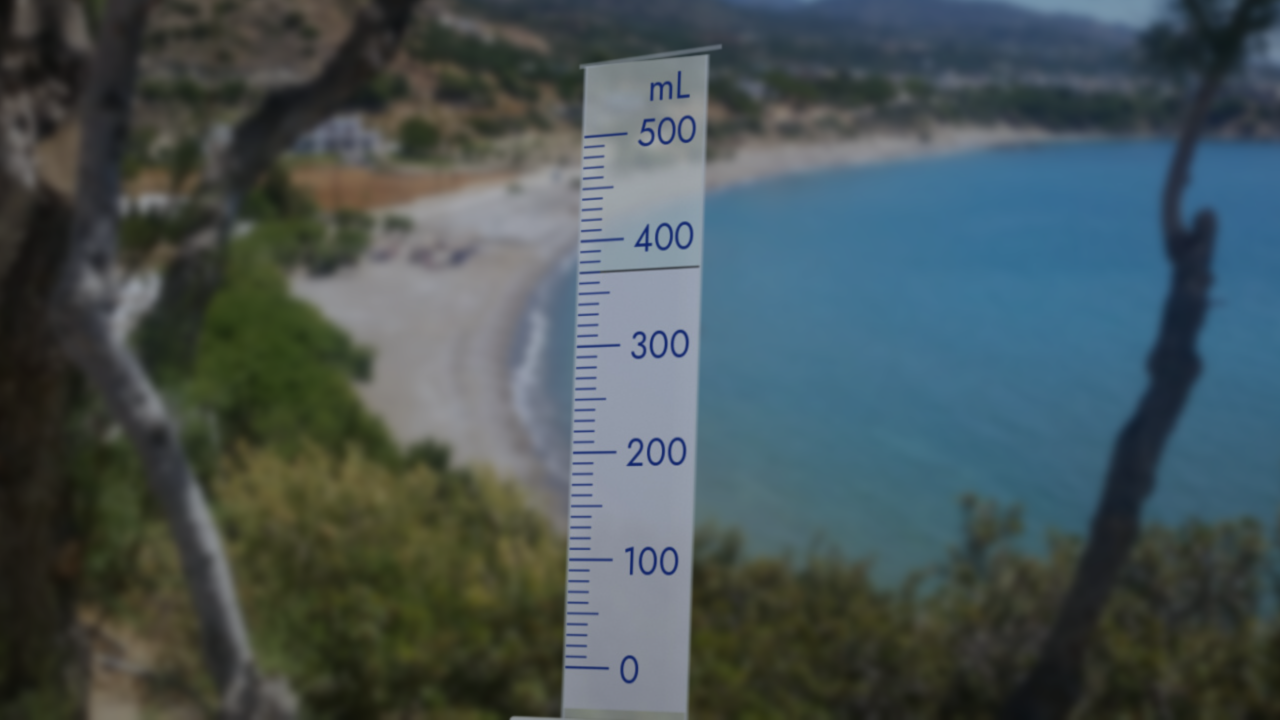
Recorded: {"value": 370, "unit": "mL"}
